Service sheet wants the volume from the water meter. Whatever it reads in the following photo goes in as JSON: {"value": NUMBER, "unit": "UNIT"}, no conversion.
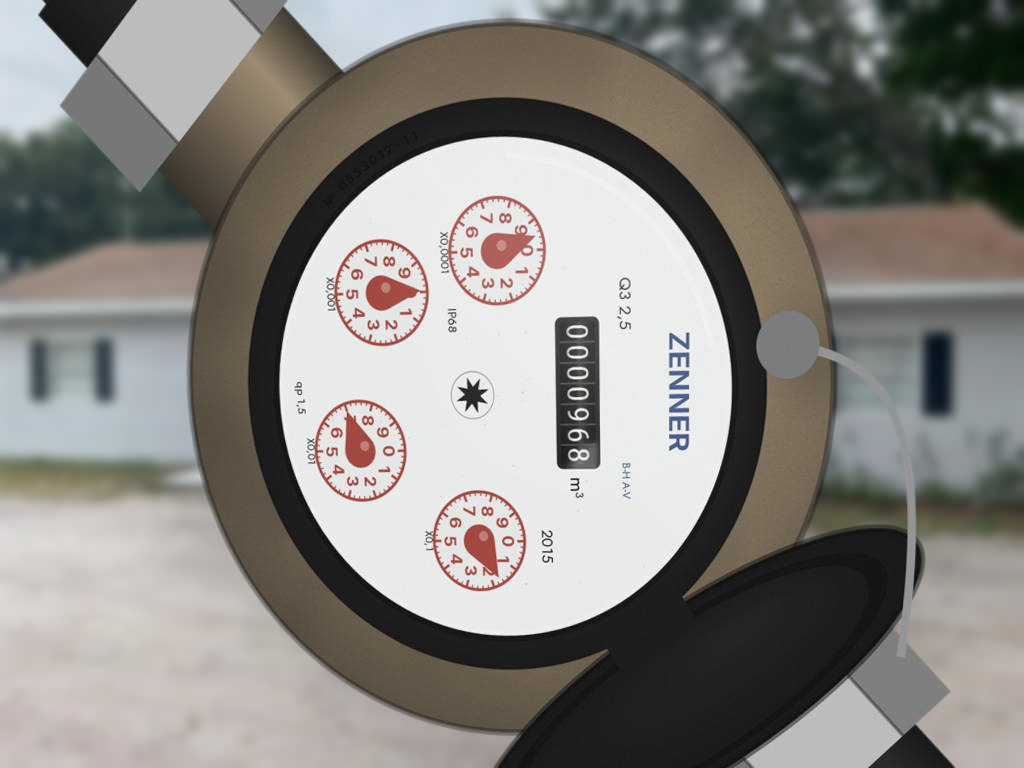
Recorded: {"value": 968.1699, "unit": "m³"}
